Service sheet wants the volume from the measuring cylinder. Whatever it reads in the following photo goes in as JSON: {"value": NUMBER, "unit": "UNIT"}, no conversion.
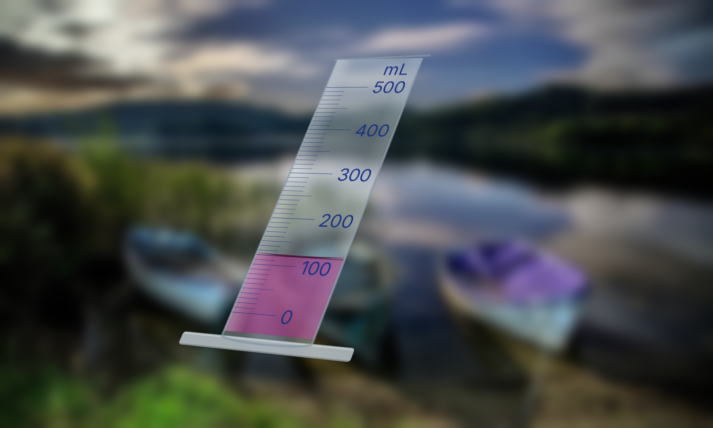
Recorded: {"value": 120, "unit": "mL"}
